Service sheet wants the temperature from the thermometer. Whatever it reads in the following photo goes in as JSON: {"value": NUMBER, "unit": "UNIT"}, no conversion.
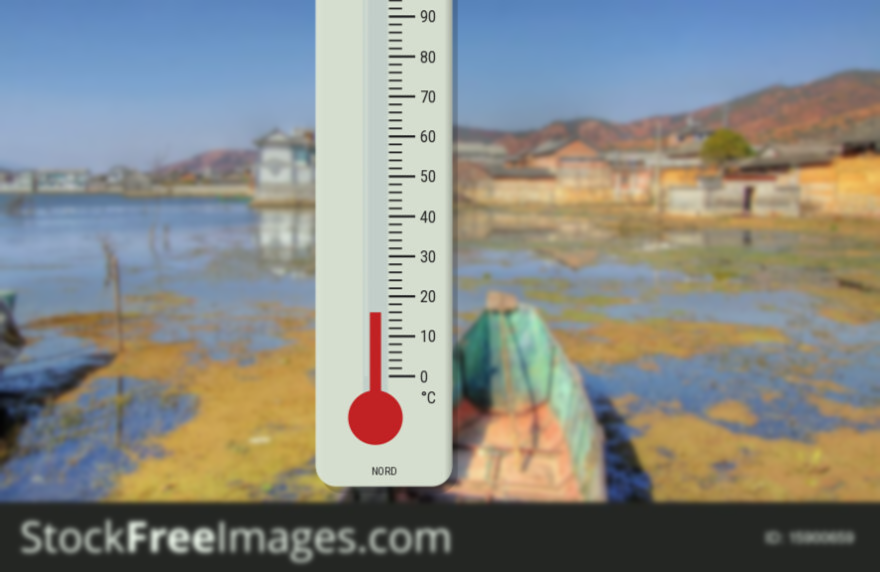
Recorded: {"value": 16, "unit": "°C"}
